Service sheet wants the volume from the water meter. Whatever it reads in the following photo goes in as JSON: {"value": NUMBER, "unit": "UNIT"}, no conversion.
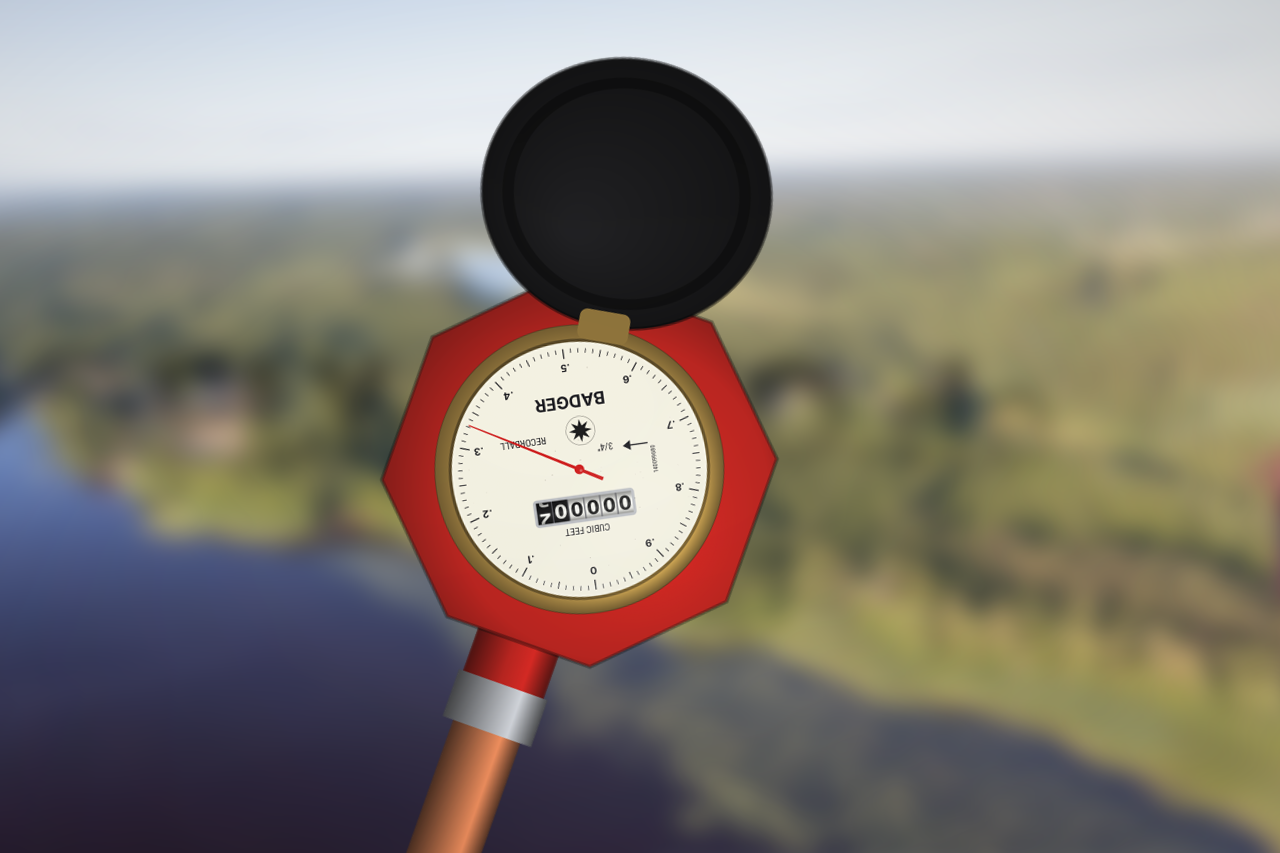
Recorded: {"value": 2.33, "unit": "ft³"}
